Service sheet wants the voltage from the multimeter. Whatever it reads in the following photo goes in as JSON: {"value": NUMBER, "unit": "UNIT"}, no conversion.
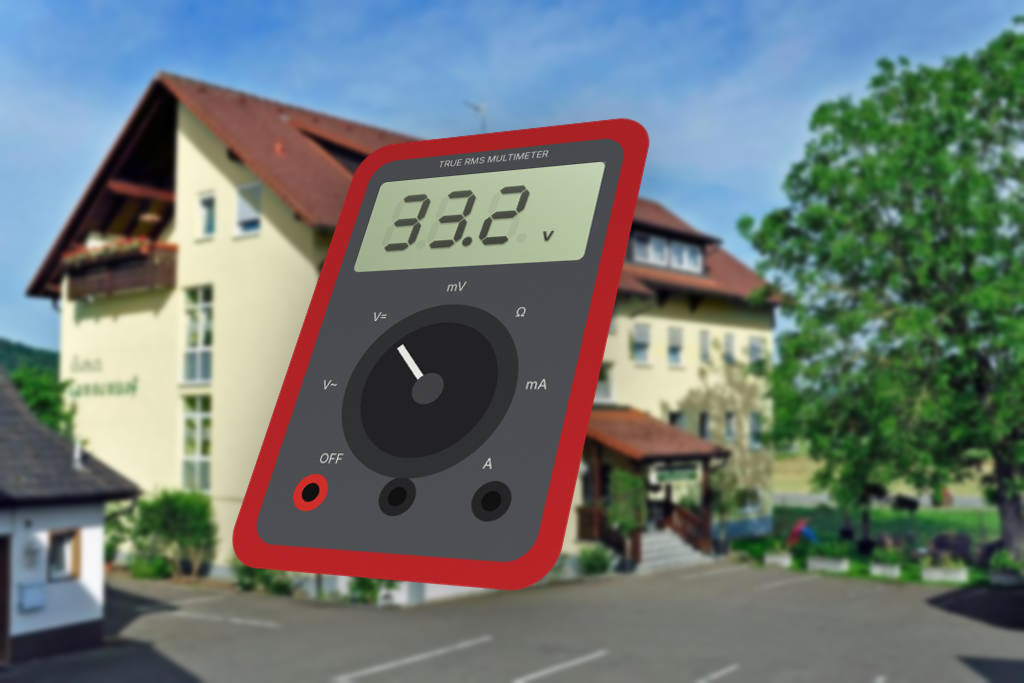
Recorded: {"value": 33.2, "unit": "V"}
